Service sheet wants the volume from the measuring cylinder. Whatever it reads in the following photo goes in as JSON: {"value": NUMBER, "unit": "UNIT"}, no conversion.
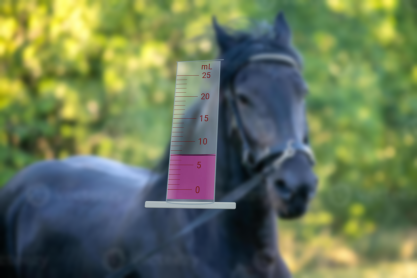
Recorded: {"value": 7, "unit": "mL"}
